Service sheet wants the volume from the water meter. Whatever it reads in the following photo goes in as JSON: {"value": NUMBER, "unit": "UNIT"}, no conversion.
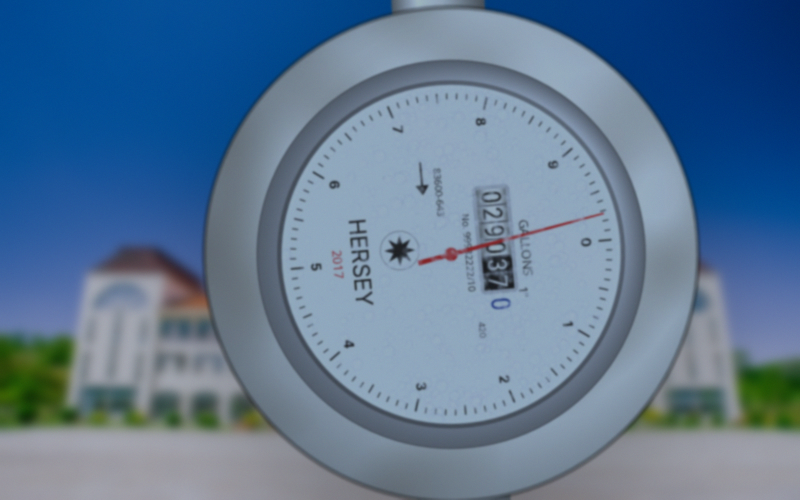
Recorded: {"value": 290369.7, "unit": "gal"}
